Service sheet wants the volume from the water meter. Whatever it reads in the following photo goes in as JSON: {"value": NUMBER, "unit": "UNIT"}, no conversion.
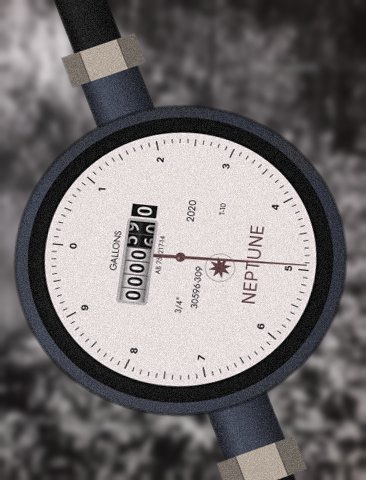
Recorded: {"value": 594.9, "unit": "gal"}
